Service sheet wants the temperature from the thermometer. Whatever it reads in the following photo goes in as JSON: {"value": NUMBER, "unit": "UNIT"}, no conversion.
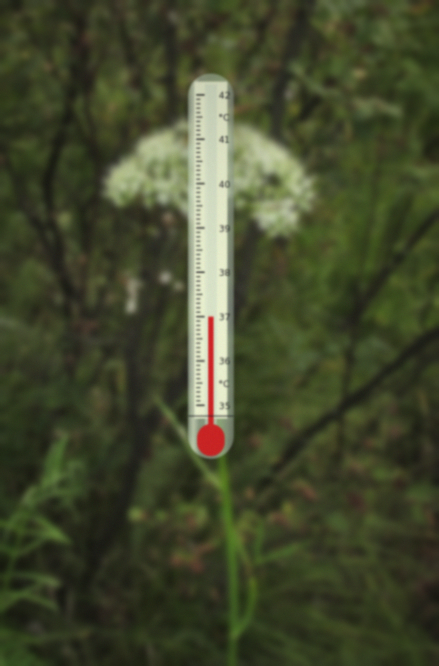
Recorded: {"value": 37, "unit": "°C"}
